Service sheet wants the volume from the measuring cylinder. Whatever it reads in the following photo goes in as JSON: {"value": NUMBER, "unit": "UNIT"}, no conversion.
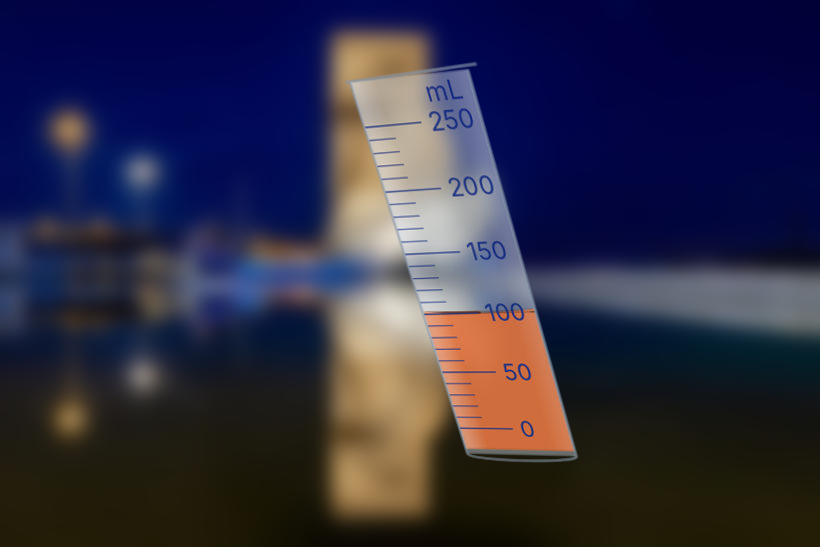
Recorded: {"value": 100, "unit": "mL"}
